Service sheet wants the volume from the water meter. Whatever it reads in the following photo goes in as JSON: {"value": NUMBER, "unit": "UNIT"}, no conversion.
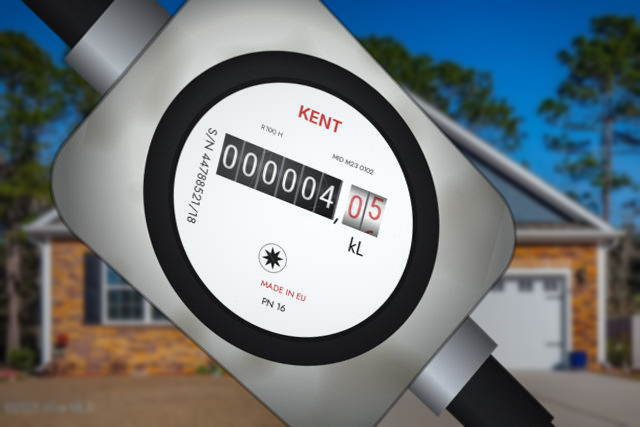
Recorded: {"value": 4.05, "unit": "kL"}
